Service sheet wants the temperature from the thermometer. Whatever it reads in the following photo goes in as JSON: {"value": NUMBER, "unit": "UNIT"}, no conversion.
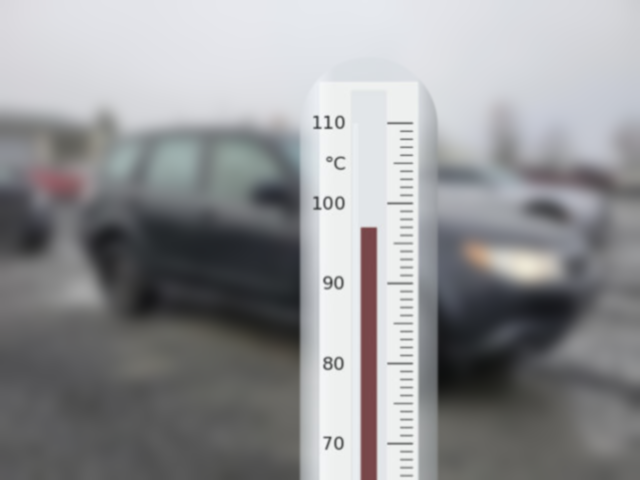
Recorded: {"value": 97, "unit": "°C"}
